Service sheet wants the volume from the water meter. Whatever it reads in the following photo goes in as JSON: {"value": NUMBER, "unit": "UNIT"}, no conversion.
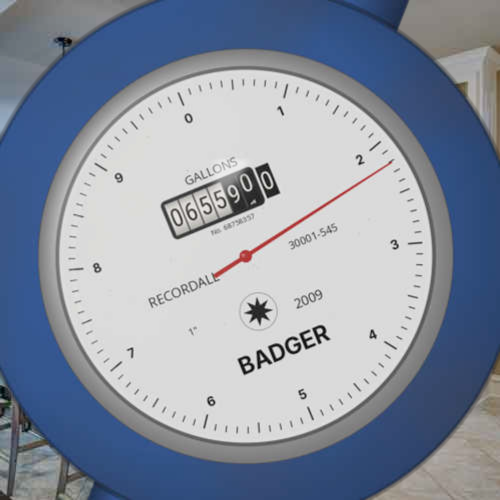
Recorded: {"value": 655902.2, "unit": "gal"}
